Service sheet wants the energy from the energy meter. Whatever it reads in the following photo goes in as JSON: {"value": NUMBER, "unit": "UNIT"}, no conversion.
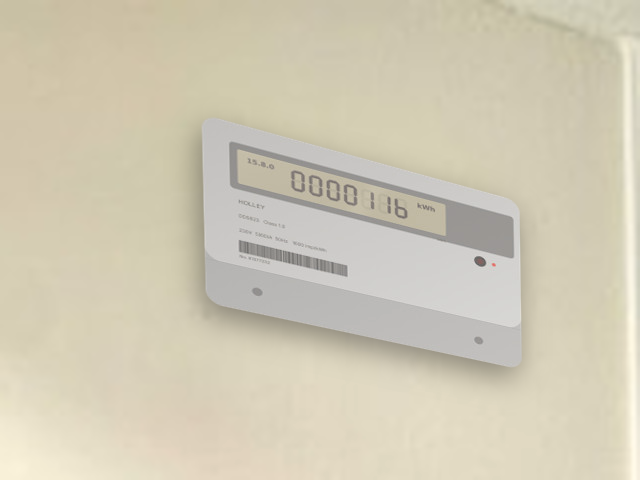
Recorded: {"value": 116, "unit": "kWh"}
